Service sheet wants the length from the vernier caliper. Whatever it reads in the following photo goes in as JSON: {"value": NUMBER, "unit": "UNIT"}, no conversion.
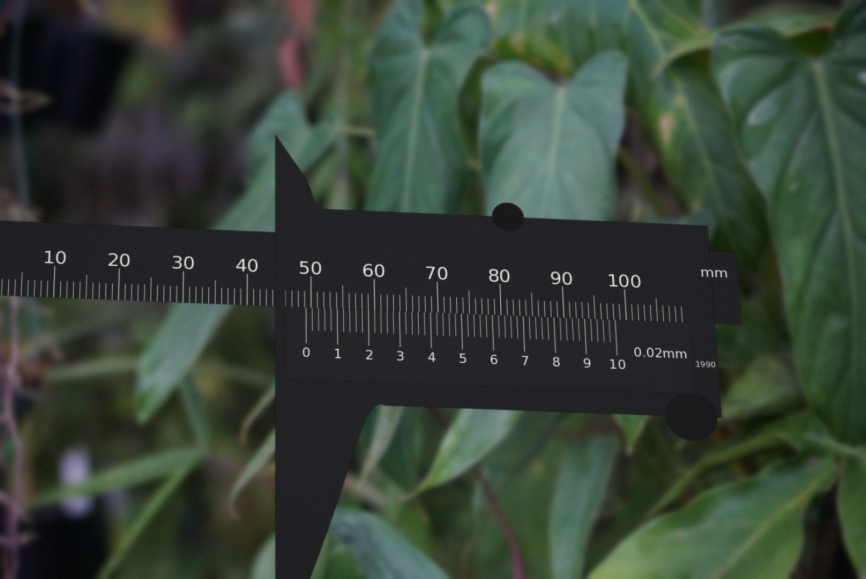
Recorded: {"value": 49.2, "unit": "mm"}
